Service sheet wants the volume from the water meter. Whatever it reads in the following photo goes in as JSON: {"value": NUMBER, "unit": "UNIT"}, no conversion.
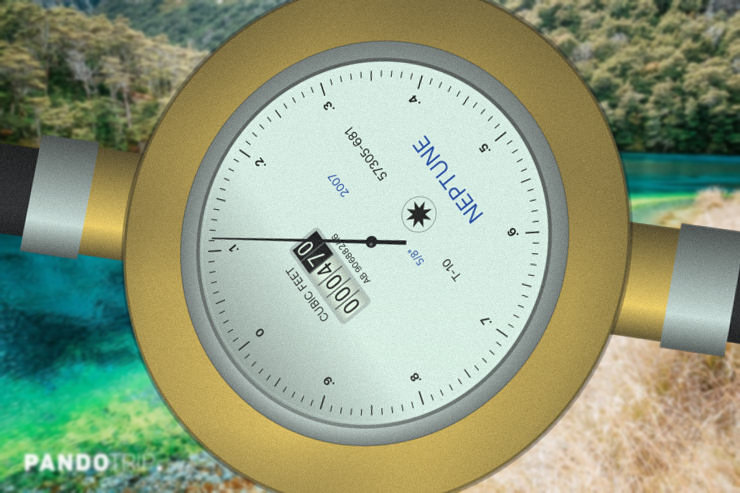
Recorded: {"value": 470.11, "unit": "ft³"}
